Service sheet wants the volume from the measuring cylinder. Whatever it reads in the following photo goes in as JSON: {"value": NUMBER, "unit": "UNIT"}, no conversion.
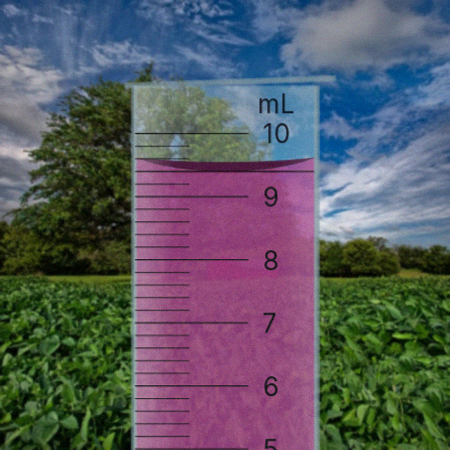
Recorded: {"value": 9.4, "unit": "mL"}
